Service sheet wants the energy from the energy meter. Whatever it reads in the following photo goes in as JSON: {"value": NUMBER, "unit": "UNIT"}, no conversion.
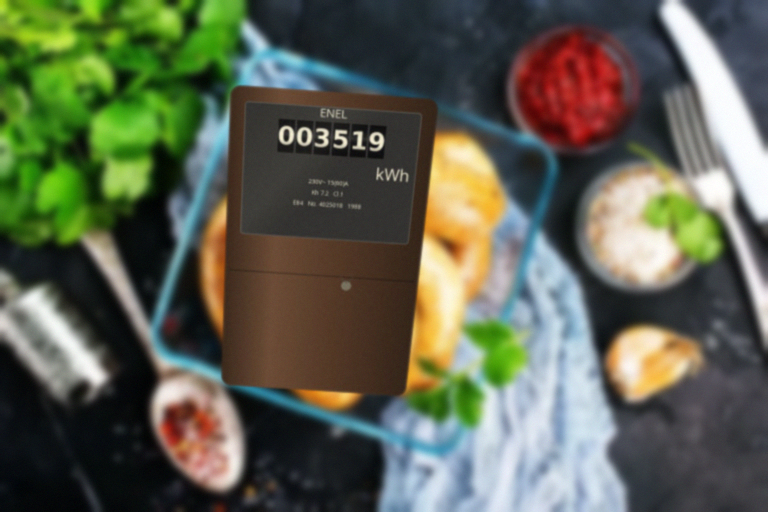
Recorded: {"value": 3519, "unit": "kWh"}
